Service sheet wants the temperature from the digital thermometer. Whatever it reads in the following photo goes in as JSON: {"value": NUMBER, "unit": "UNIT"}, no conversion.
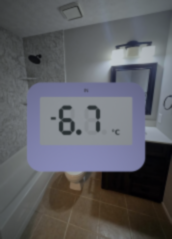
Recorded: {"value": -6.7, "unit": "°C"}
